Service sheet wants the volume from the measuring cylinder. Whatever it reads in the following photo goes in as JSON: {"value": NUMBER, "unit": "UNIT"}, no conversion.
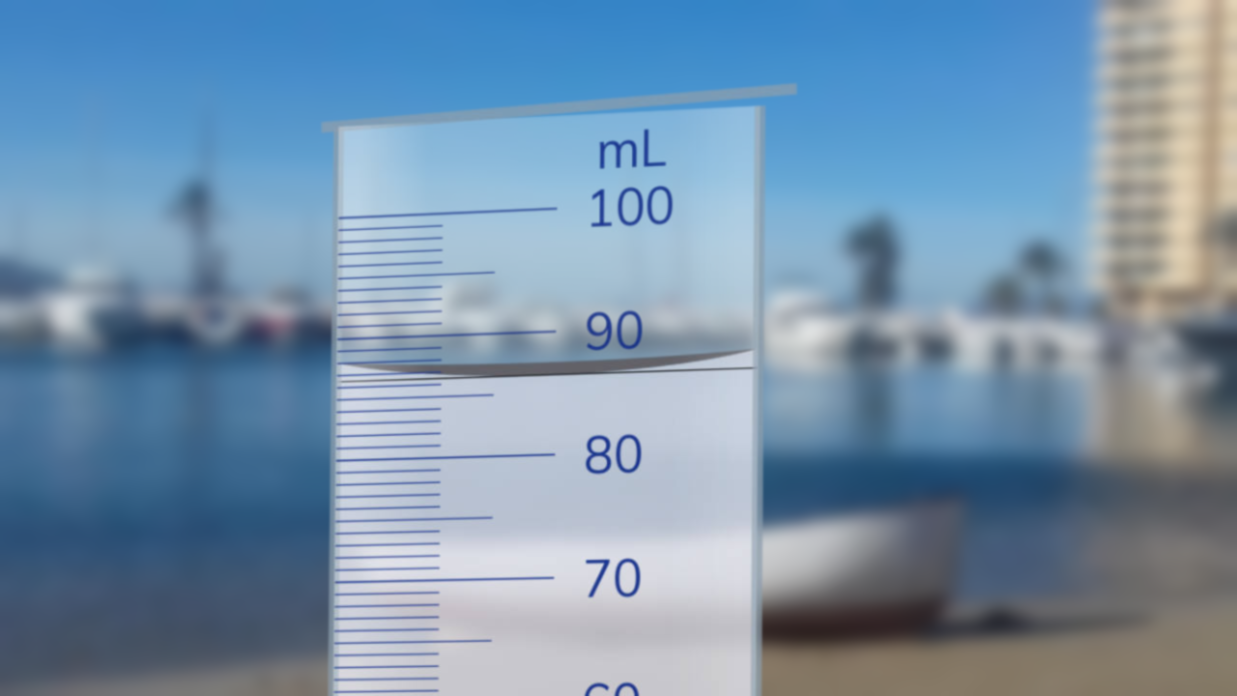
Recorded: {"value": 86.5, "unit": "mL"}
